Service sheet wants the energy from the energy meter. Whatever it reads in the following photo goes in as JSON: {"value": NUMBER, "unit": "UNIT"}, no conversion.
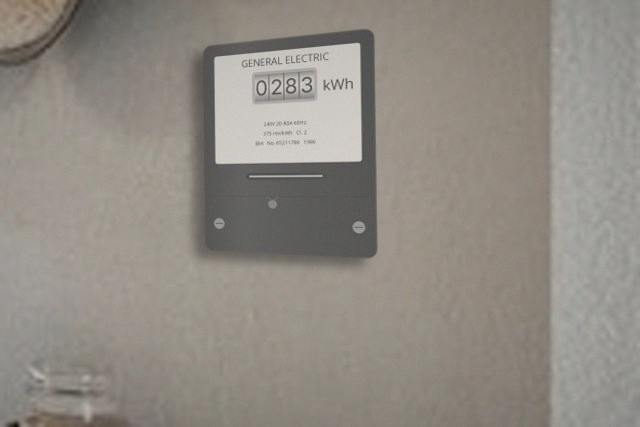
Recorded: {"value": 283, "unit": "kWh"}
